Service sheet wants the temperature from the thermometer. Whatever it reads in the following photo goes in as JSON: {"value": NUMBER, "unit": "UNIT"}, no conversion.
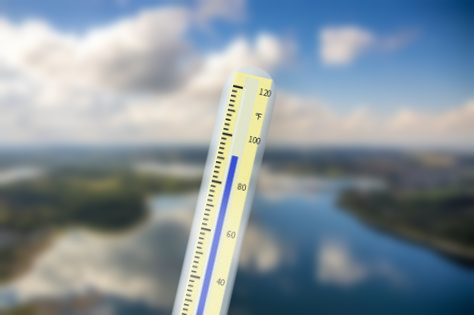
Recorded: {"value": 92, "unit": "°F"}
